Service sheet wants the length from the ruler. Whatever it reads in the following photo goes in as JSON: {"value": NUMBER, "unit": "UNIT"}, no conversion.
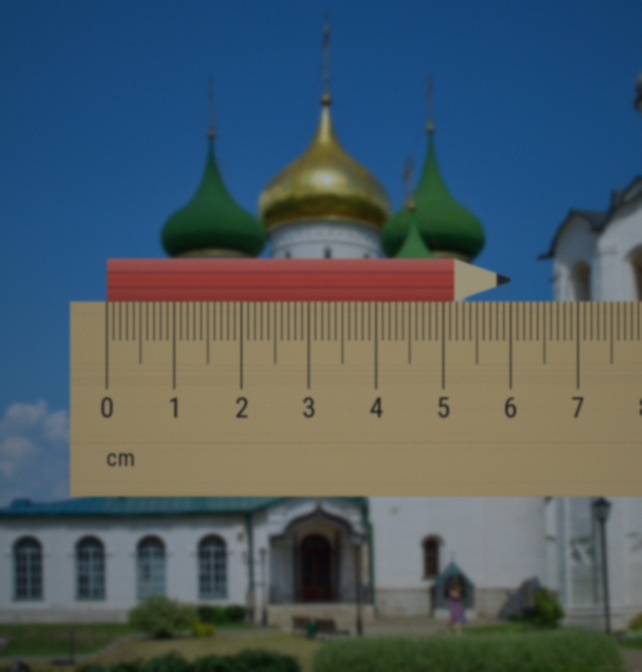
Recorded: {"value": 6, "unit": "cm"}
